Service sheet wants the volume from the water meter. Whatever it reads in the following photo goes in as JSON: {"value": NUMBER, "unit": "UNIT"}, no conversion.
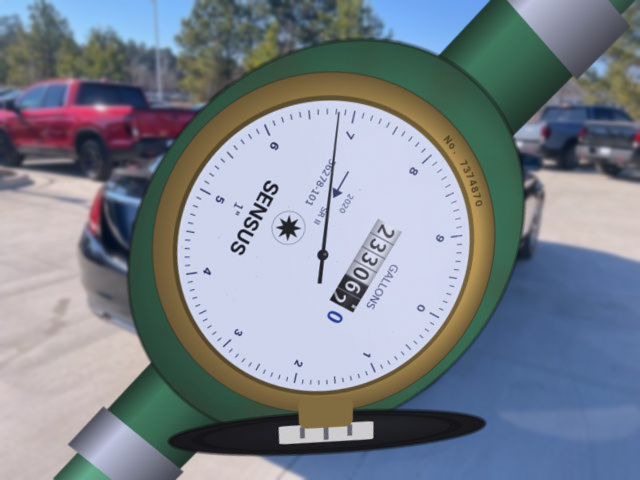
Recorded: {"value": 2330616.8, "unit": "gal"}
